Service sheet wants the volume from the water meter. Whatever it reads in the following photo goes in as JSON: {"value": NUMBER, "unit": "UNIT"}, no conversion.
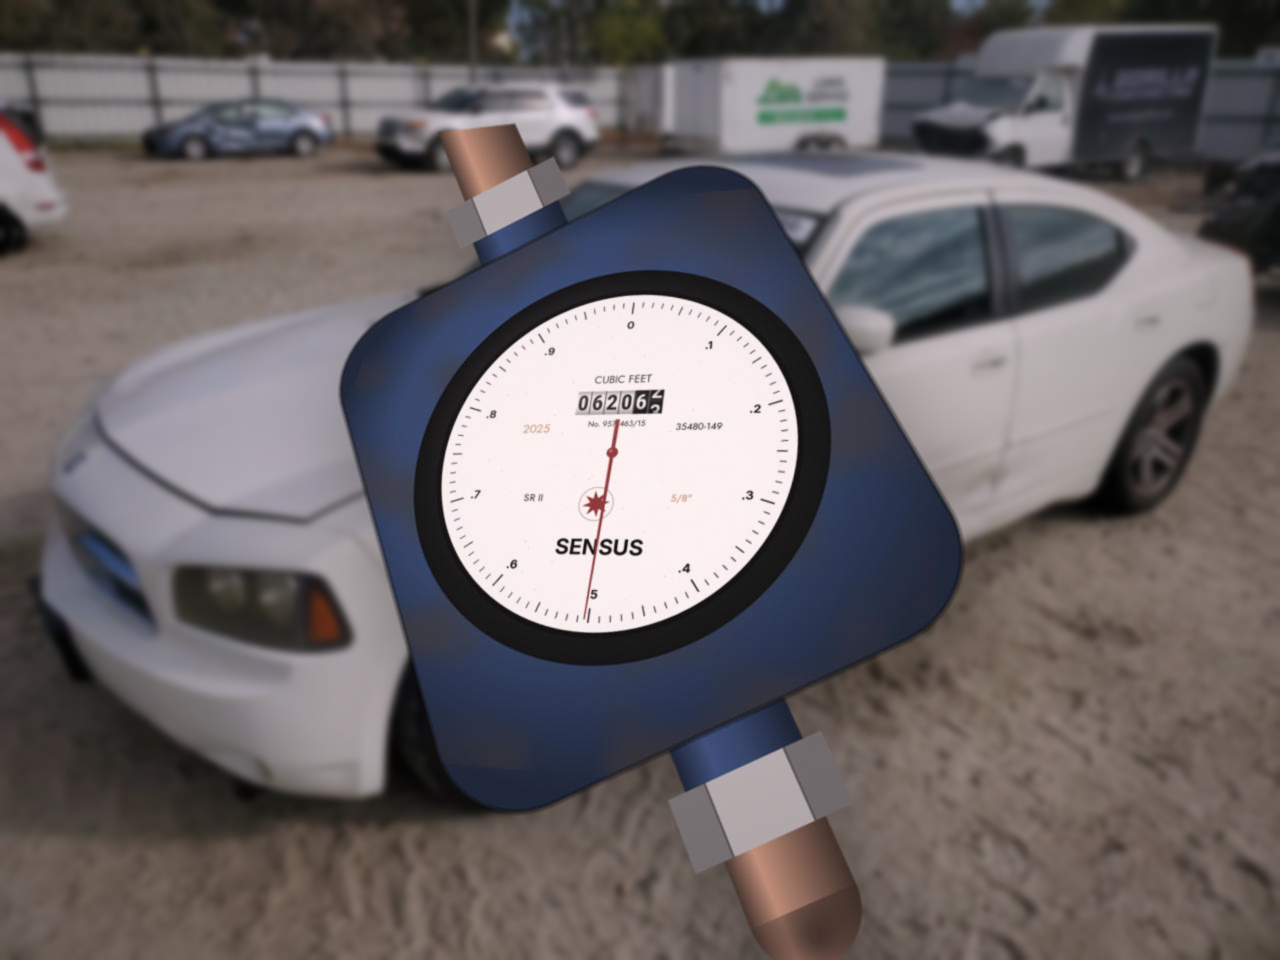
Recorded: {"value": 62062.50, "unit": "ft³"}
